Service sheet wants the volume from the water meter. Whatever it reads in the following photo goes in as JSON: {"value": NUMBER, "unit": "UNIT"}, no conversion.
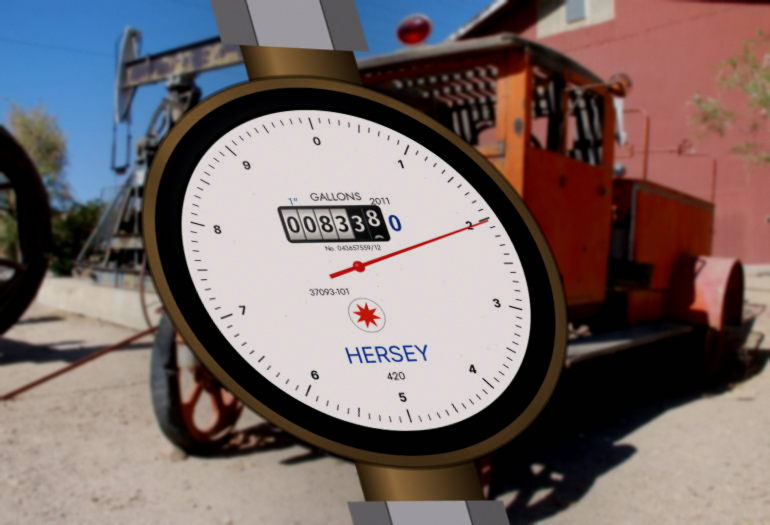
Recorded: {"value": 83382.0, "unit": "gal"}
